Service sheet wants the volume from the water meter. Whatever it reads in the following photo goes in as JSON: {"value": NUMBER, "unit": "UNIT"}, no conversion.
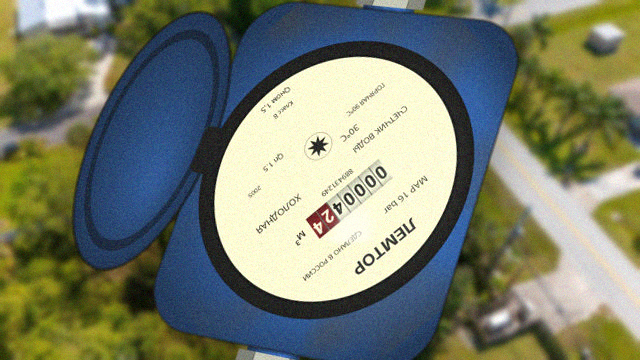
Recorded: {"value": 4.24, "unit": "m³"}
